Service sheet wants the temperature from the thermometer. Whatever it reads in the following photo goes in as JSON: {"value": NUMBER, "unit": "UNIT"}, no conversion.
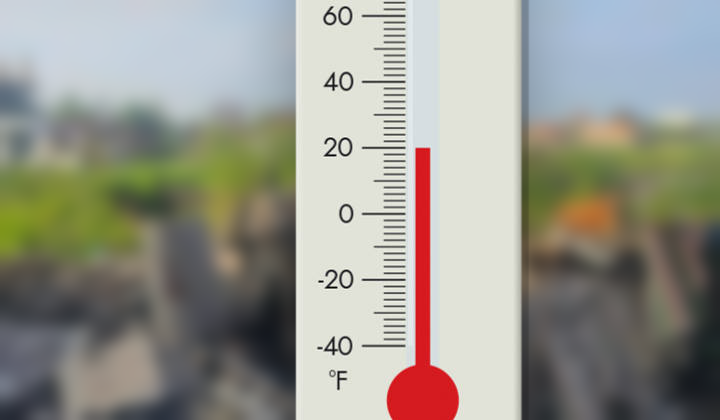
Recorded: {"value": 20, "unit": "°F"}
